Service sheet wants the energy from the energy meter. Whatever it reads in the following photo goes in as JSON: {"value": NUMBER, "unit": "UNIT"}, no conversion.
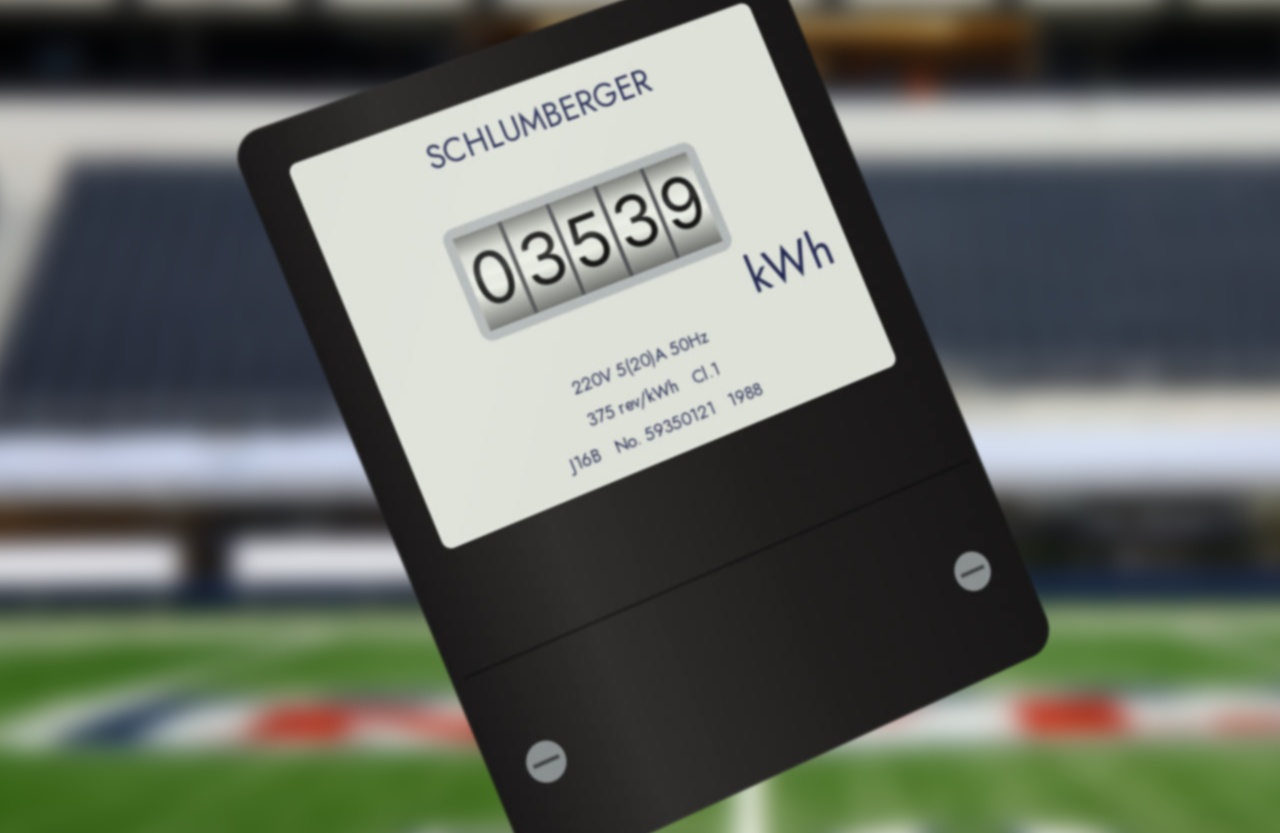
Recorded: {"value": 3539, "unit": "kWh"}
